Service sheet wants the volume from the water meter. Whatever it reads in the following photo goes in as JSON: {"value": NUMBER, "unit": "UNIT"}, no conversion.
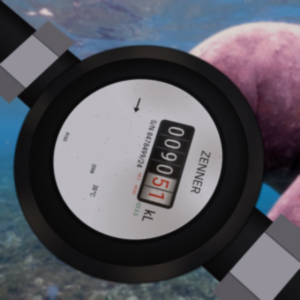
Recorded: {"value": 90.51, "unit": "kL"}
